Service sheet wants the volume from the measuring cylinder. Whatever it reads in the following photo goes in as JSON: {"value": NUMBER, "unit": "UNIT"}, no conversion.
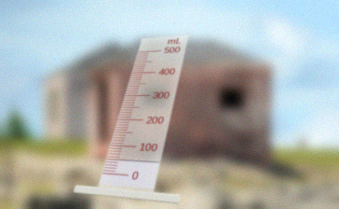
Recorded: {"value": 50, "unit": "mL"}
